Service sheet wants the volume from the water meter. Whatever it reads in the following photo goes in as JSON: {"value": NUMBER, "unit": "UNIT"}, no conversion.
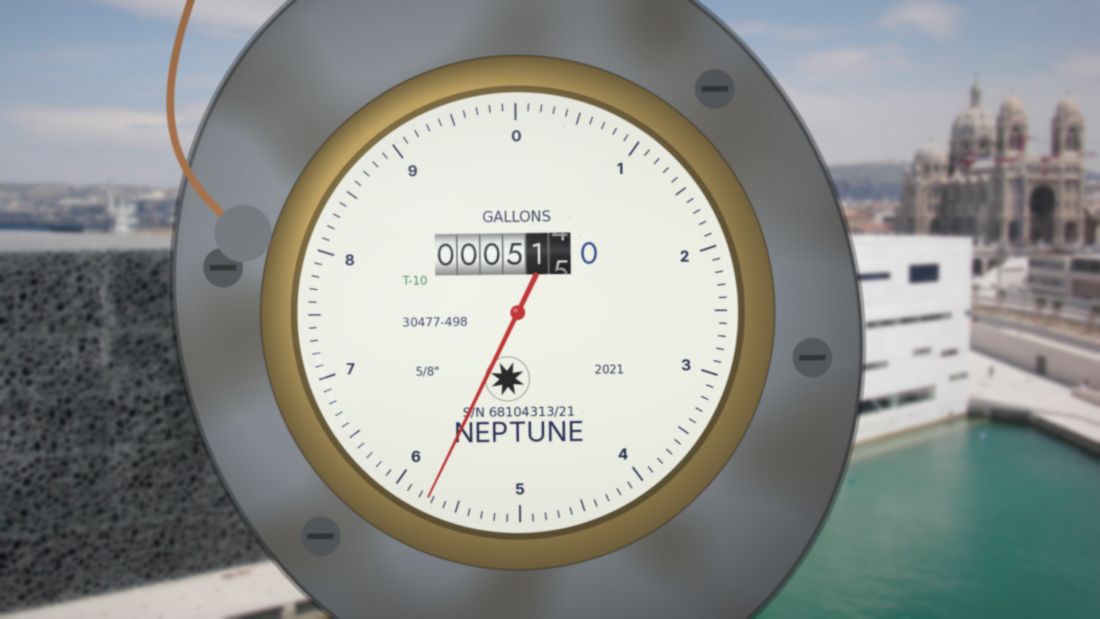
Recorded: {"value": 5145.7, "unit": "gal"}
